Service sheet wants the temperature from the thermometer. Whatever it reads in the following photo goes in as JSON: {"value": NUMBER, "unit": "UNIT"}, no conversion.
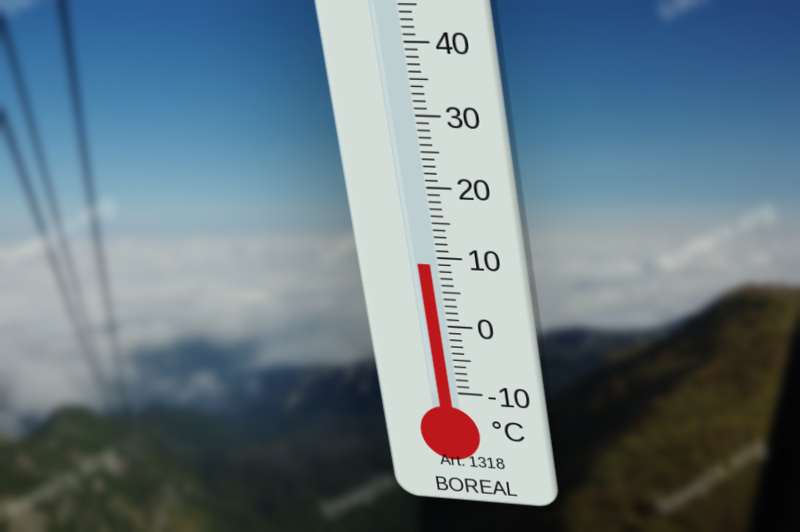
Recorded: {"value": 9, "unit": "°C"}
